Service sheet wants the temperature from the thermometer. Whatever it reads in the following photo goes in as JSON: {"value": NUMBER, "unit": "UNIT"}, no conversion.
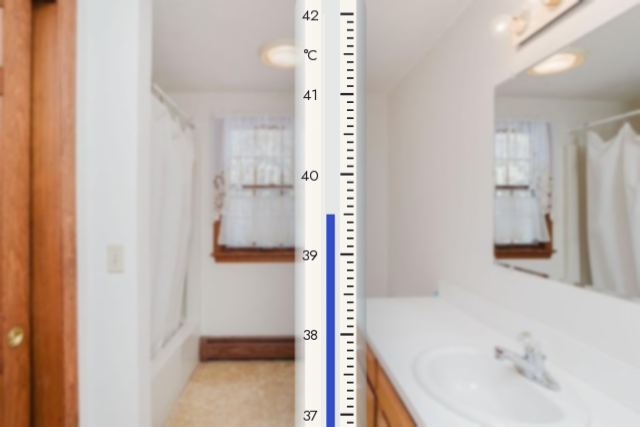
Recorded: {"value": 39.5, "unit": "°C"}
